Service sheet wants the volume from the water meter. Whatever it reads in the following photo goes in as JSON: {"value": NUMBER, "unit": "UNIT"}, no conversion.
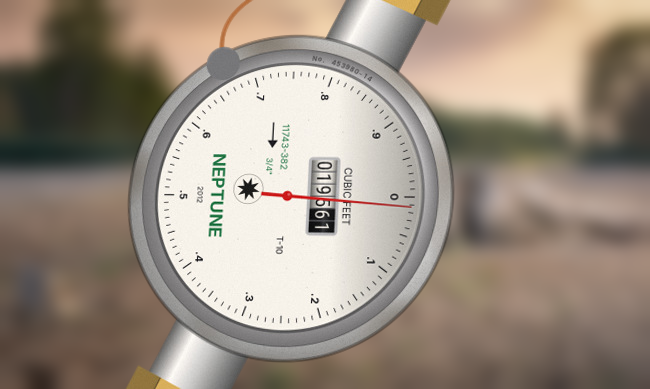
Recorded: {"value": 19561.01, "unit": "ft³"}
